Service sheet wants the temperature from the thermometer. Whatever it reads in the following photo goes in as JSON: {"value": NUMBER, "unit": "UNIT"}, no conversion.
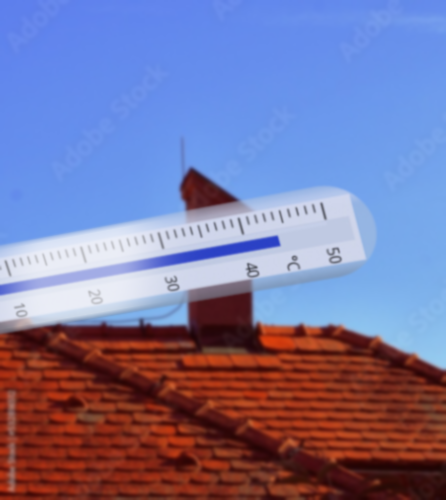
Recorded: {"value": 44, "unit": "°C"}
